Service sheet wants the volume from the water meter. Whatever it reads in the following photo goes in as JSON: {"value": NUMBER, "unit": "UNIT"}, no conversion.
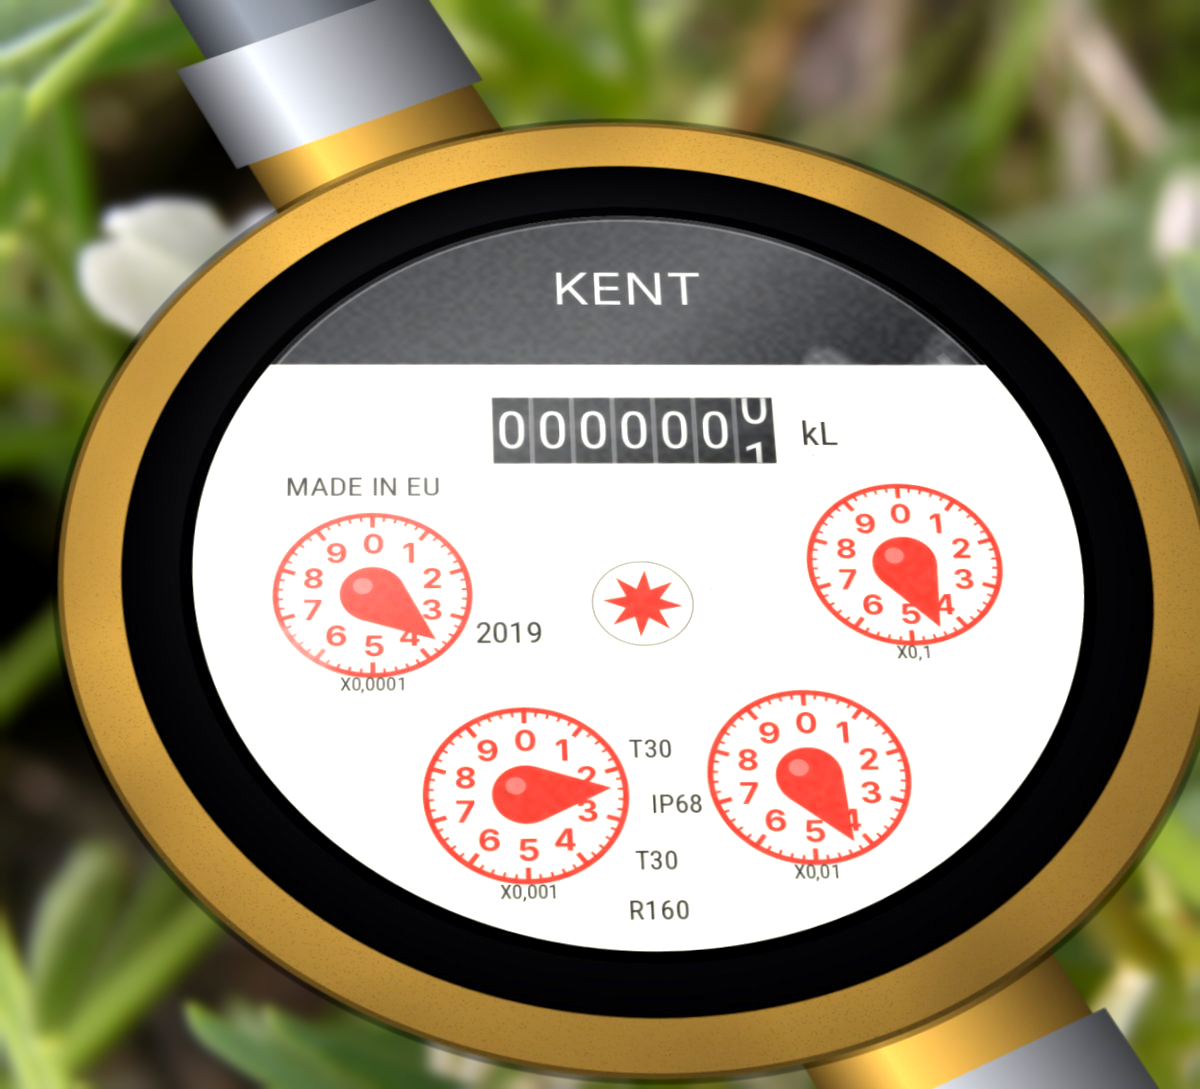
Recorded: {"value": 0.4423, "unit": "kL"}
